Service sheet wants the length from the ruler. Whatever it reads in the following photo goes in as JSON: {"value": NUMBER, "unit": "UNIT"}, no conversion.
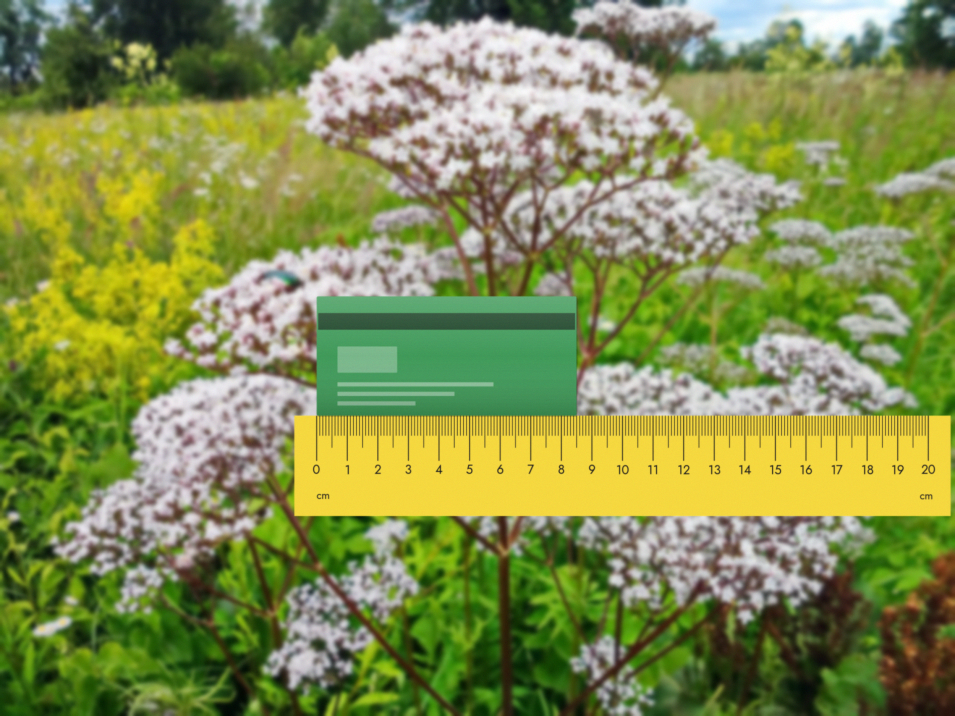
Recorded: {"value": 8.5, "unit": "cm"}
